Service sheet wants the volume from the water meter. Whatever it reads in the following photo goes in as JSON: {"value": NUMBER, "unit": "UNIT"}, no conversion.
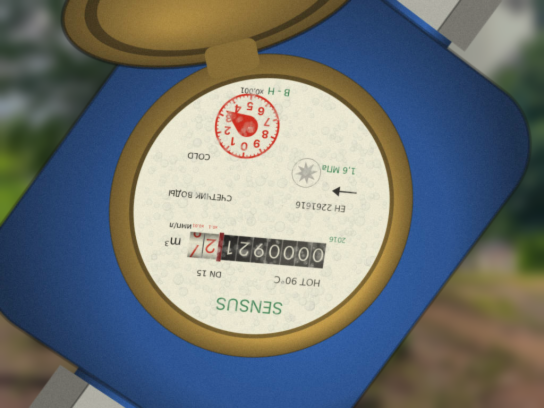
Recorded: {"value": 921.273, "unit": "m³"}
